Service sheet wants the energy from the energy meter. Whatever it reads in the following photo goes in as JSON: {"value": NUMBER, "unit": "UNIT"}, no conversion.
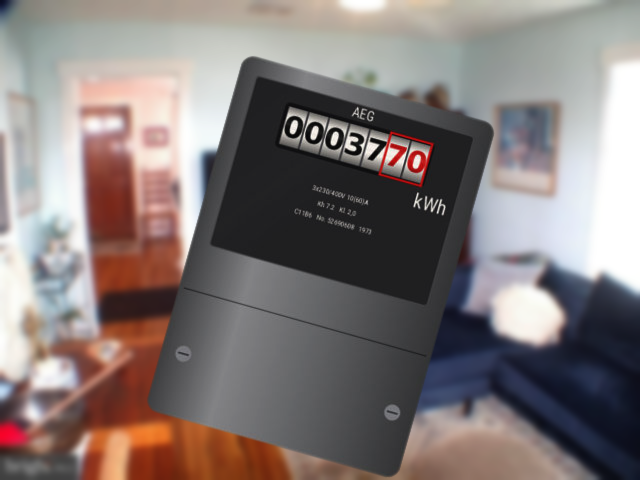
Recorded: {"value": 37.70, "unit": "kWh"}
